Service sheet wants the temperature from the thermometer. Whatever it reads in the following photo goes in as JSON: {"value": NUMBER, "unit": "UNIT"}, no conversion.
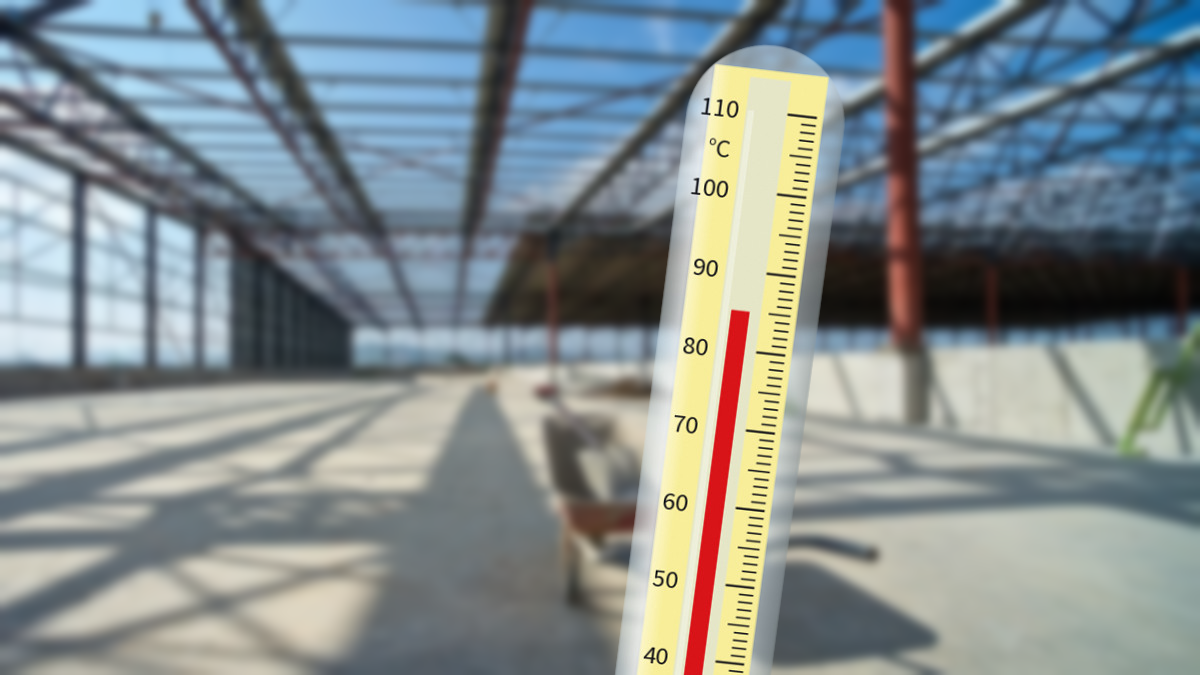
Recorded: {"value": 85, "unit": "°C"}
